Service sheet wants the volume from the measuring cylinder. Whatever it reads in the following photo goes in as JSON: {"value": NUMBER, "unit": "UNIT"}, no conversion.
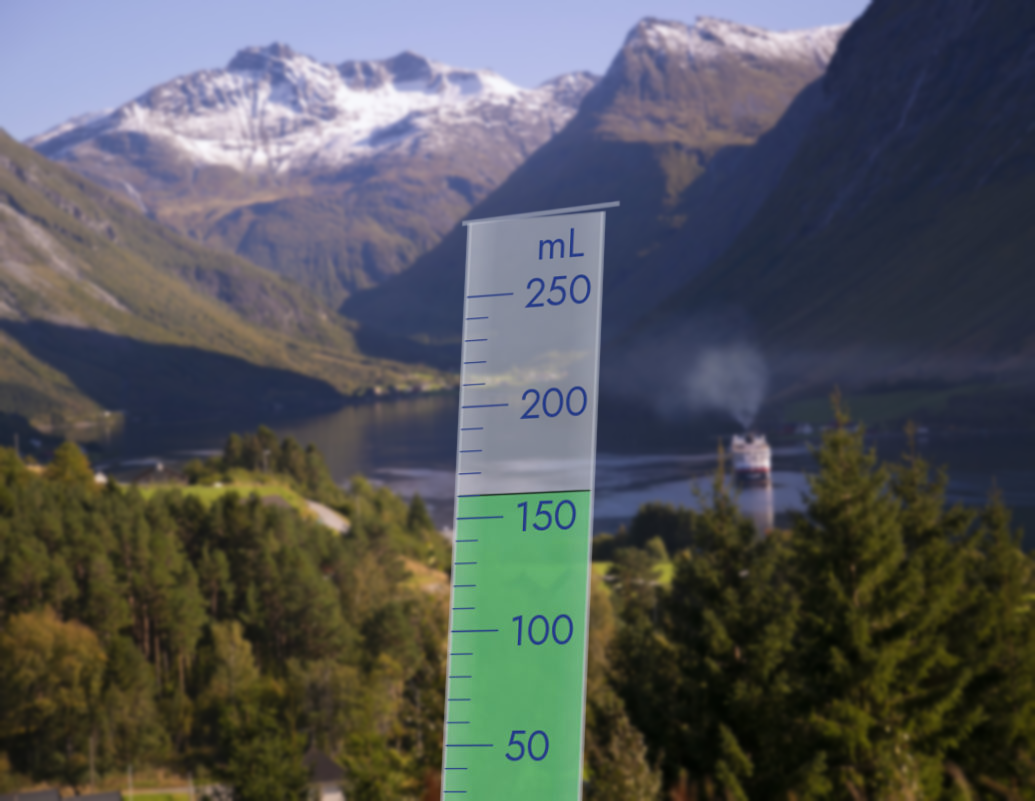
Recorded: {"value": 160, "unit": "mL"}
